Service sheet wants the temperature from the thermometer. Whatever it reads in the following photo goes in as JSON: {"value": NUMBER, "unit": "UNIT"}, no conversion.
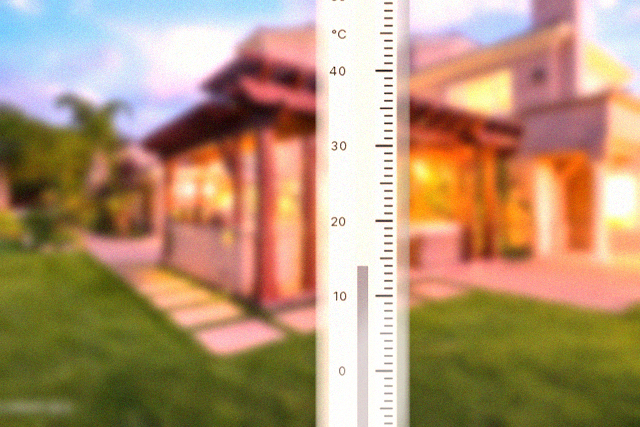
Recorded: {"value": 14, "unit": "°C"}
